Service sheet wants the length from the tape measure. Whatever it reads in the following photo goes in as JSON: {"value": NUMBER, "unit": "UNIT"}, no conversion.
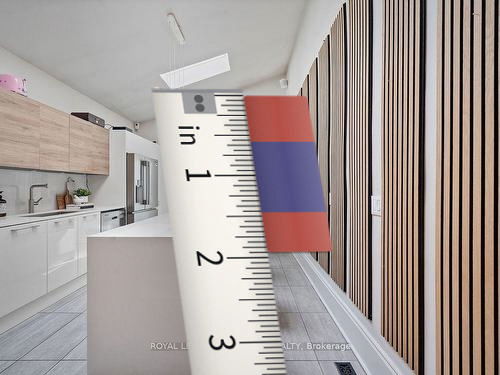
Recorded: {"value": 1.9375, "unit": "in"}
